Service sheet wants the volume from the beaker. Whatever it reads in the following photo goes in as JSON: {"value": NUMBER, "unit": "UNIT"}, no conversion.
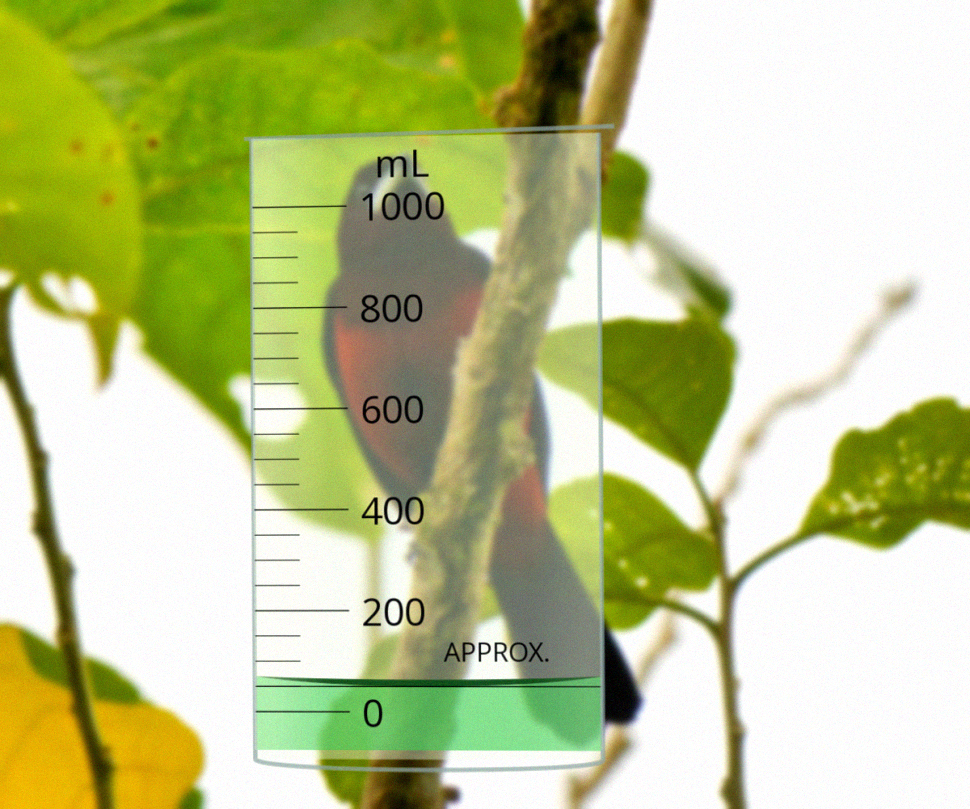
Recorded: {"value": 50, "unit": "mL"}
